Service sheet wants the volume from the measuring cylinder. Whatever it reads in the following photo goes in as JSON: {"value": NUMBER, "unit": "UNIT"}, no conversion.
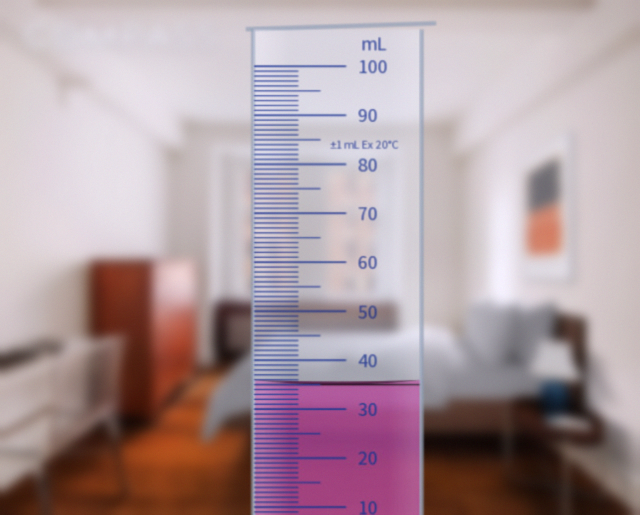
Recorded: {"value": 35, "unit": "mL"}
